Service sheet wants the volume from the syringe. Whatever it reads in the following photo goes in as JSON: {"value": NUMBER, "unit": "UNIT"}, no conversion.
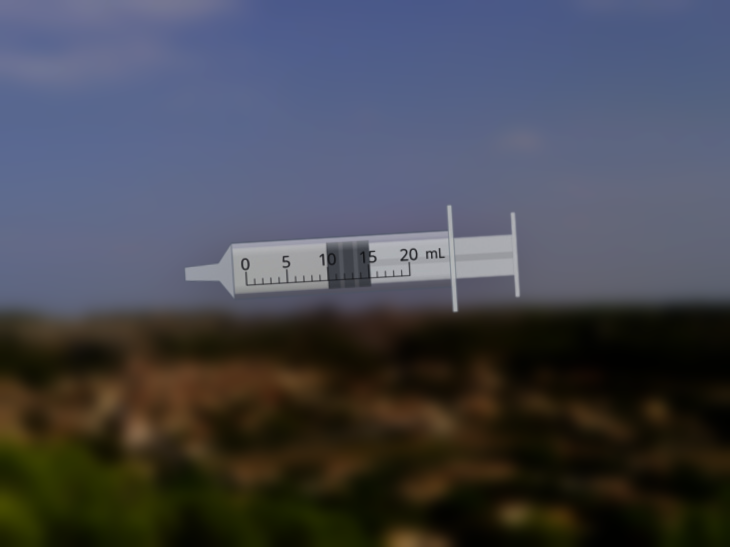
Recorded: {"value": 10, "unit": "mL"}
